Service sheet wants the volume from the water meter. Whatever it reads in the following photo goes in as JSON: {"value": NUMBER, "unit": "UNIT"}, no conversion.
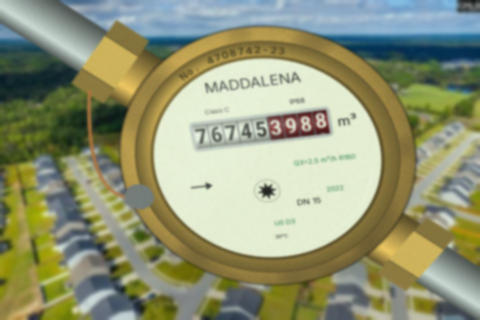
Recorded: {"value": 76745.3988, "unit": "m³"}
